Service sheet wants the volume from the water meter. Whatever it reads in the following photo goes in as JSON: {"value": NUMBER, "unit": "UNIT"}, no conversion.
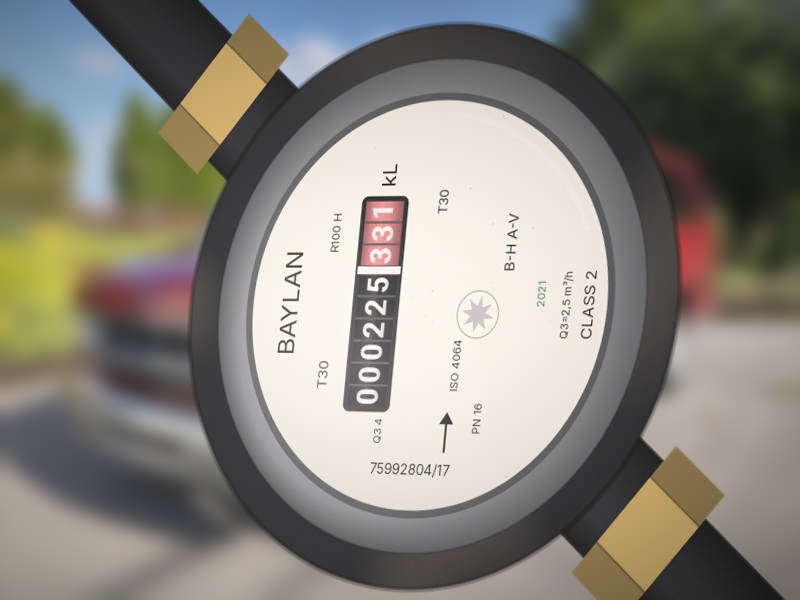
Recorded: {"value": 225.331, "unit": "kL"}
